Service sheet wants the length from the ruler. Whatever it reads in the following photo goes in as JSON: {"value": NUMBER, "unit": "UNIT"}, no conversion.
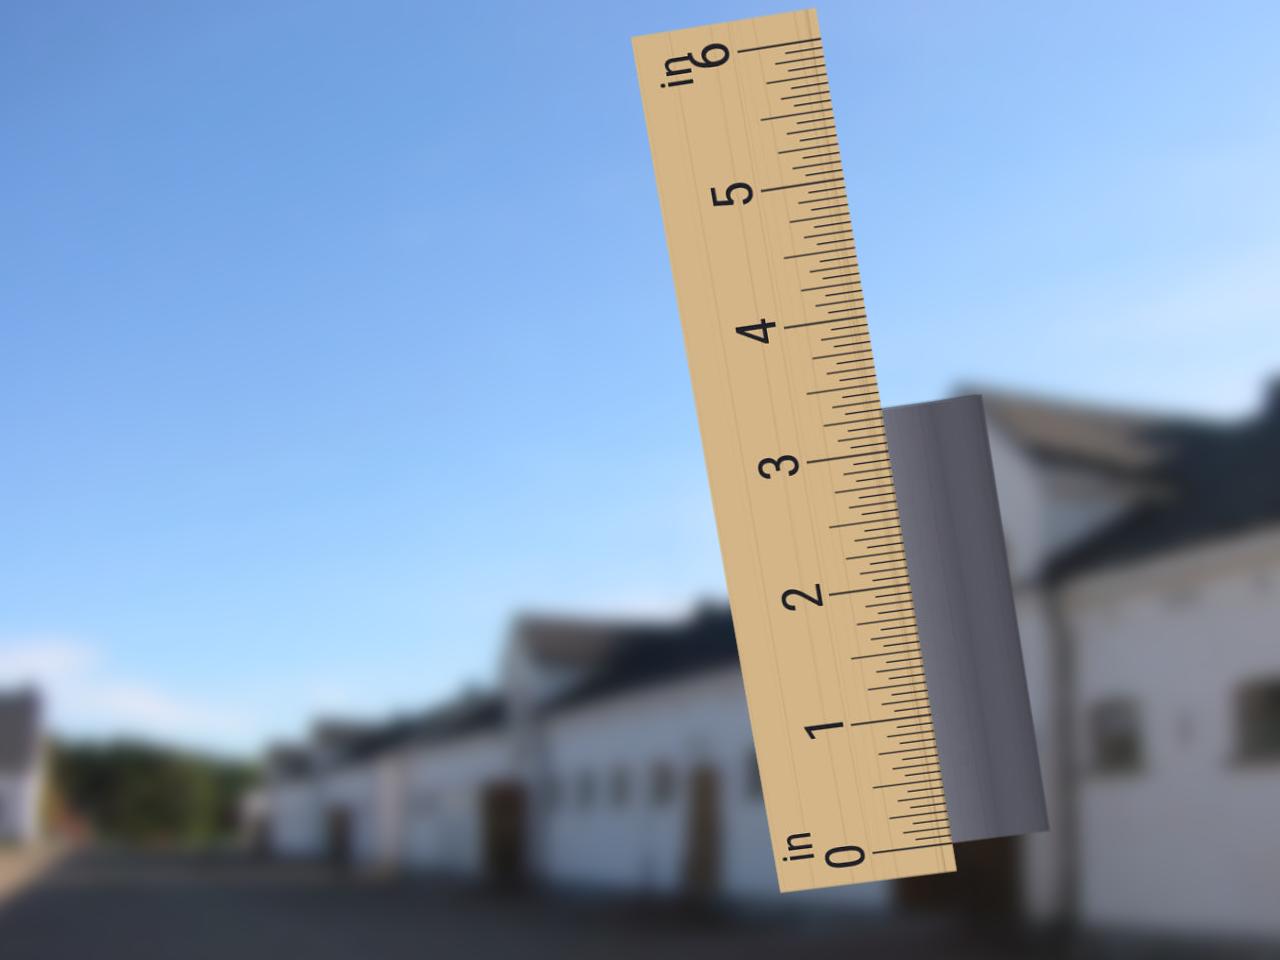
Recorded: {"value": 3.3125, "unit": "in"}
